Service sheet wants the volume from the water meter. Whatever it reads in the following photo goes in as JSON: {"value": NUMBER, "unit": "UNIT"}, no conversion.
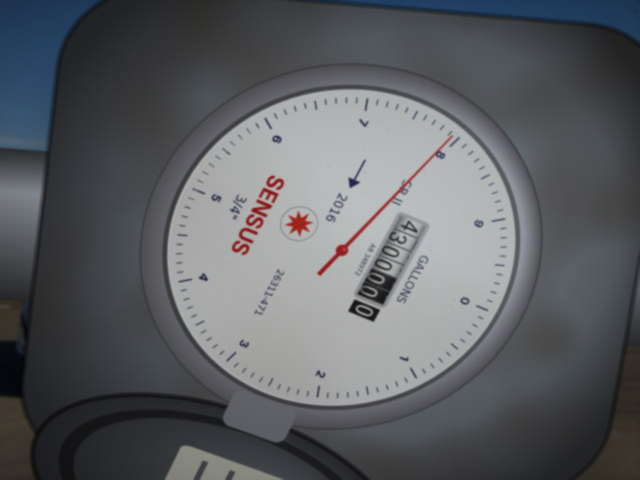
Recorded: {"value": 4299997.9, "unit": "gal"}
